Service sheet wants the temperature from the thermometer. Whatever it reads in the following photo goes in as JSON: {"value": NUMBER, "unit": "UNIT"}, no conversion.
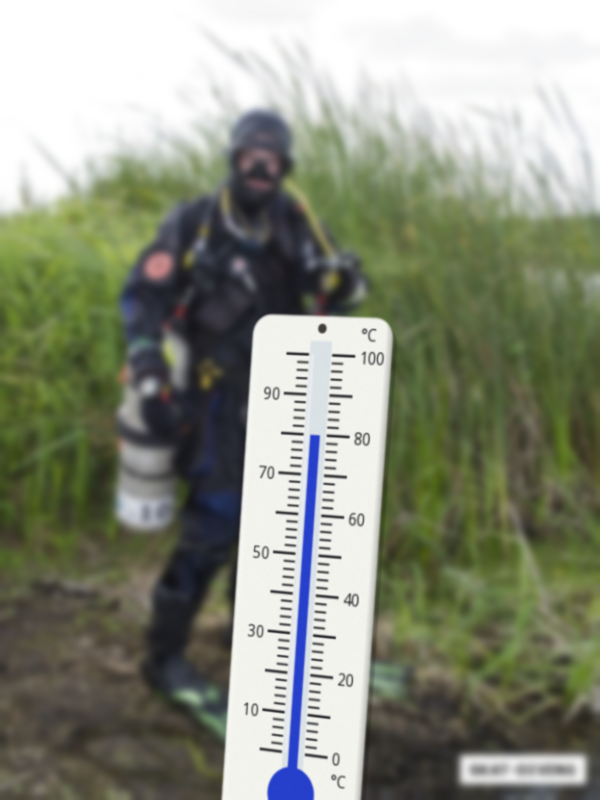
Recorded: {"value": 80, "unit": "°C"}
